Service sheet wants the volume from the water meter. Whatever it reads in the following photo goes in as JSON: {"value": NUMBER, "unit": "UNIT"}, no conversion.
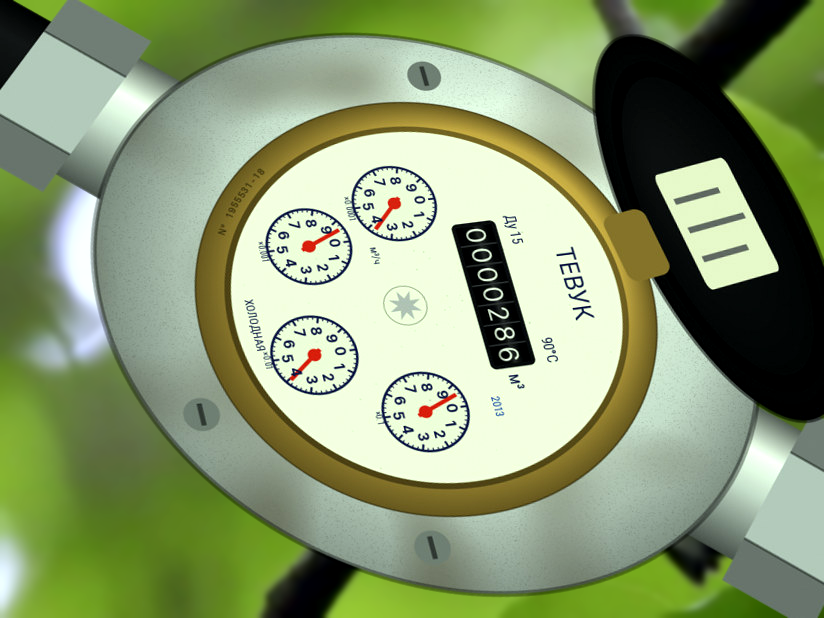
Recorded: {"value": 285.9393, "unit": "m³"}
